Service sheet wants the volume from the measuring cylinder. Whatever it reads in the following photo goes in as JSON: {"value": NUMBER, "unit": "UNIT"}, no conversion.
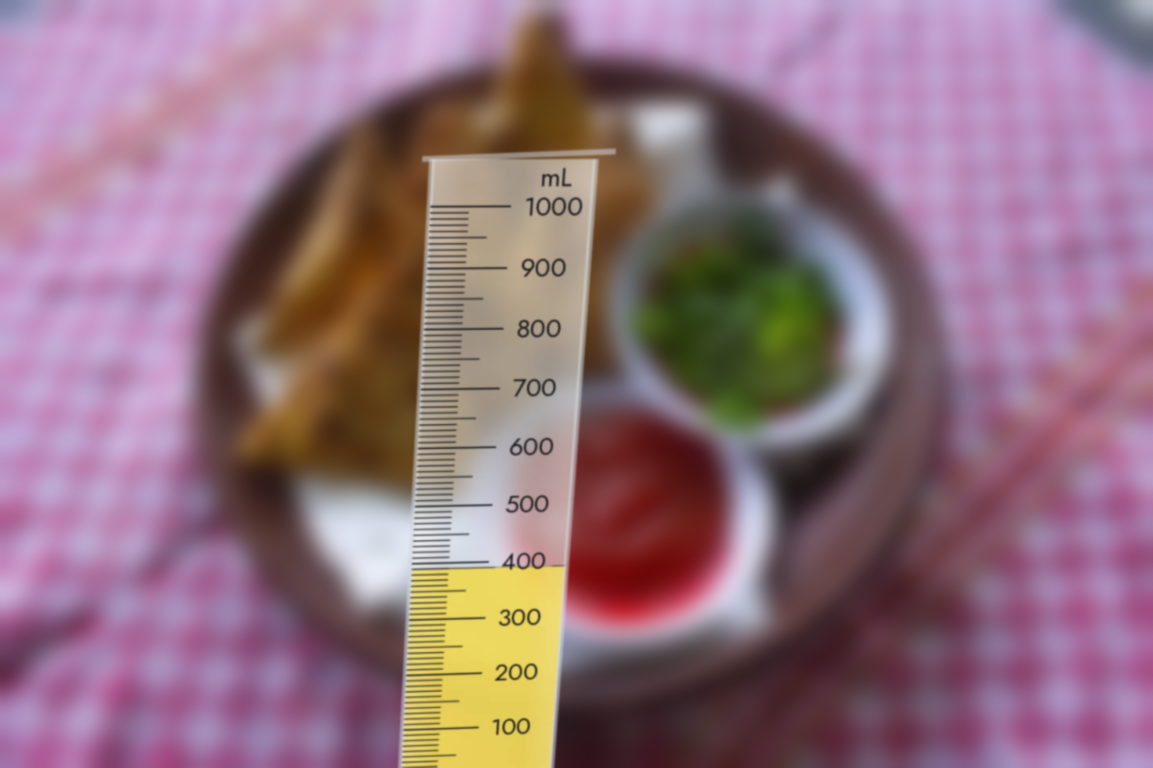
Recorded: {"value": 390, "unit": "mL"}
